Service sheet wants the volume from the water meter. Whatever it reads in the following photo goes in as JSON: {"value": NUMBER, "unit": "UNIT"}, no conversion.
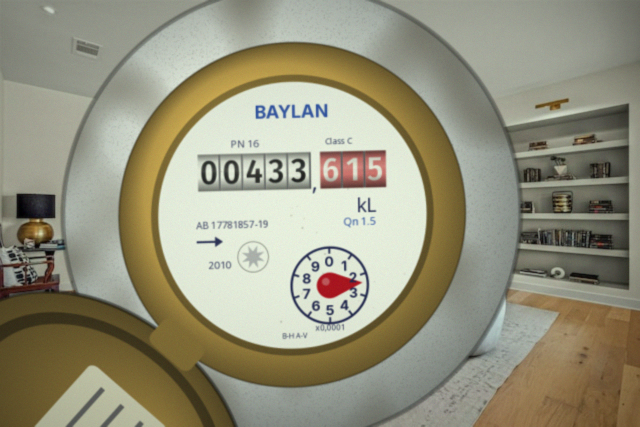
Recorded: {"value": 433.6152, "unit": "kL"}
